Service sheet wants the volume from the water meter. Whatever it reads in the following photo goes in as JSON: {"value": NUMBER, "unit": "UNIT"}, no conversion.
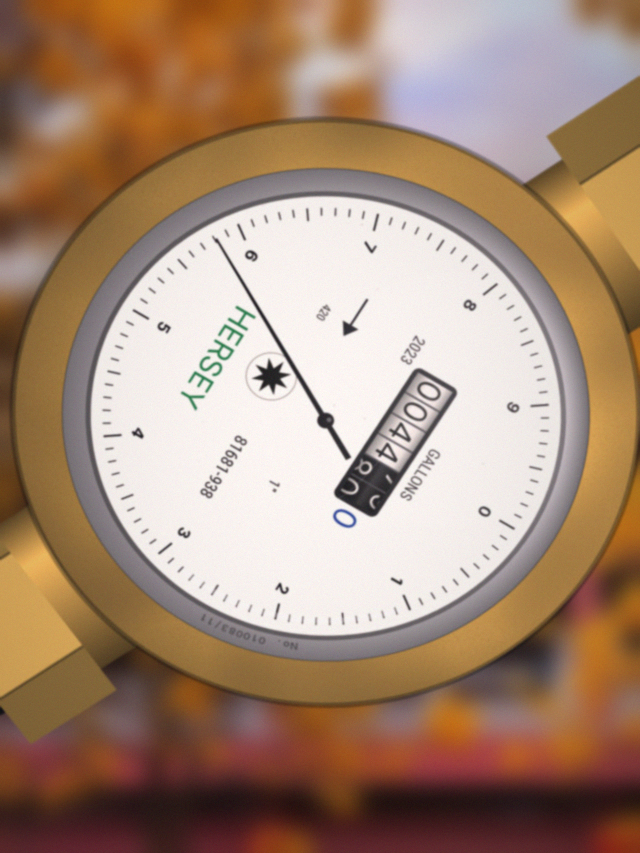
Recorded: {"value": 44795.8, "unit": "gal"}
